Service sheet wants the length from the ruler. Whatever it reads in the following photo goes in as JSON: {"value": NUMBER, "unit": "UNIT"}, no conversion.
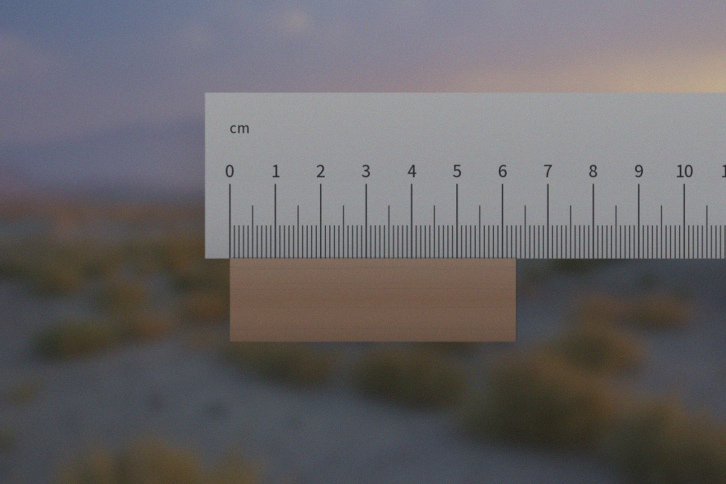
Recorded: {"value": 6.3, "unit": "cm"}
